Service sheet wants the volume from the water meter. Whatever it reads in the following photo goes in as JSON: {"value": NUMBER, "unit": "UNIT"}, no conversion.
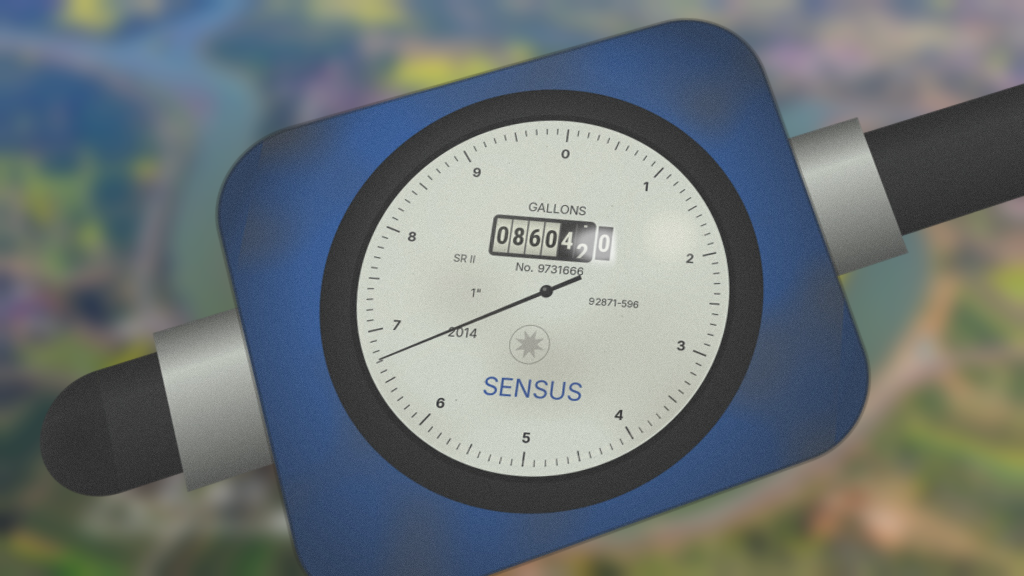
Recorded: {"value": 860416.7, "unit": "gal"}
